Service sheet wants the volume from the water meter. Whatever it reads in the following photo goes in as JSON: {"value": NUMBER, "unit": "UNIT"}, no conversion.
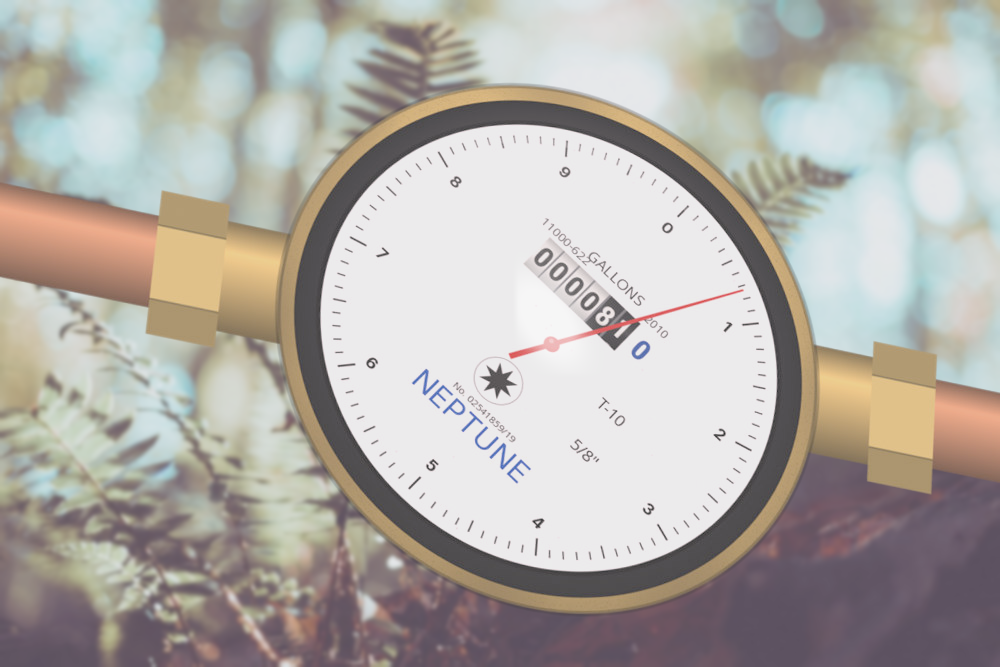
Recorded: {"value": 810.7, "unit": "gal"}
